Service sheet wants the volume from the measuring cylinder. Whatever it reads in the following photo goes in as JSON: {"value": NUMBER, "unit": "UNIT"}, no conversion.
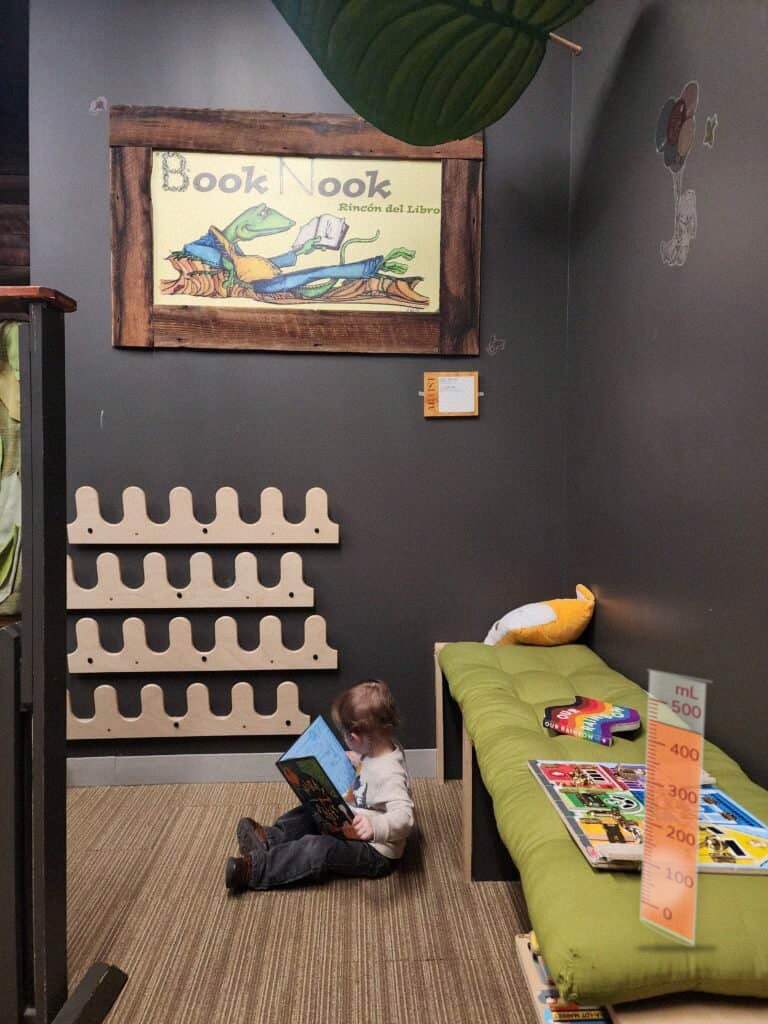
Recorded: {"value": 450, "unit": "mL"}
